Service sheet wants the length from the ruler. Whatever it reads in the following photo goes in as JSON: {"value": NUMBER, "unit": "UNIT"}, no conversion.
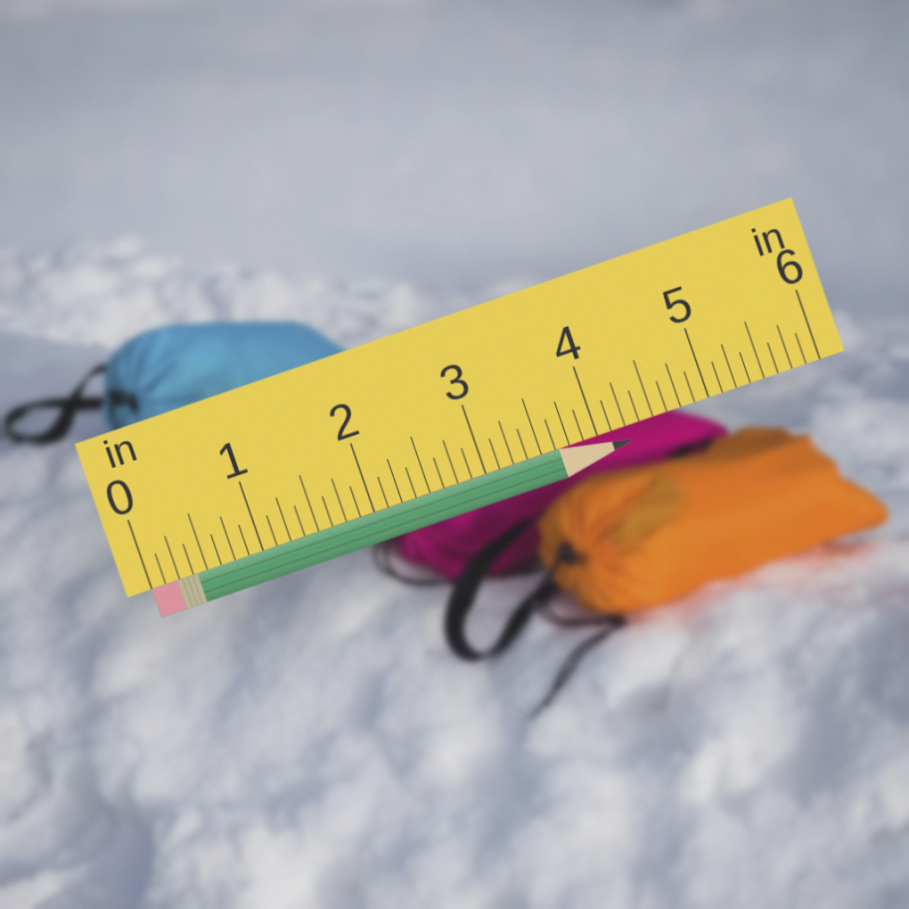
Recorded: {"value": 4.25, "unit": "in"}
